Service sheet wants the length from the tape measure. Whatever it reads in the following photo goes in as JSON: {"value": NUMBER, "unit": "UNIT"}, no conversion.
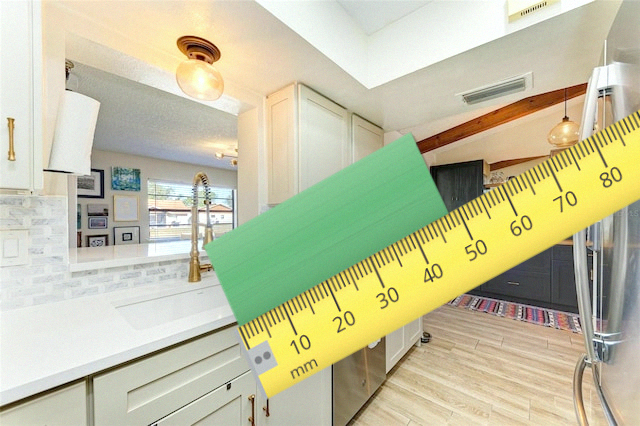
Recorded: {"value": 48, "unit": "mm"}
